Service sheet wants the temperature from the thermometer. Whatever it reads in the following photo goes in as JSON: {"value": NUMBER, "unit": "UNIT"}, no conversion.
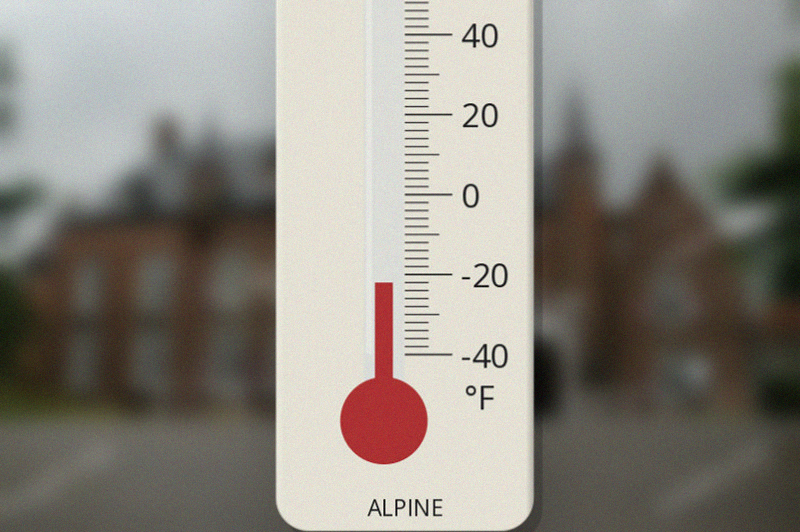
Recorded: {"value": -22, "unit": "°F"}
